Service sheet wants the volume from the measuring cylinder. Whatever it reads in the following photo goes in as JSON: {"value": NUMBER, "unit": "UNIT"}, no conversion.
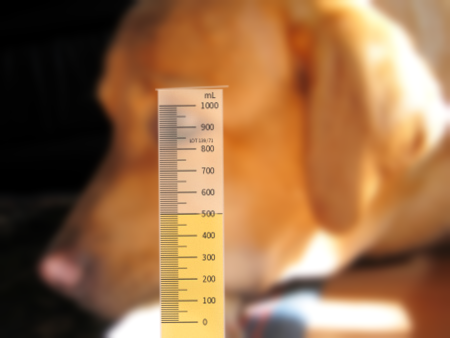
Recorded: {"value": 500, "unit": "mL"}
